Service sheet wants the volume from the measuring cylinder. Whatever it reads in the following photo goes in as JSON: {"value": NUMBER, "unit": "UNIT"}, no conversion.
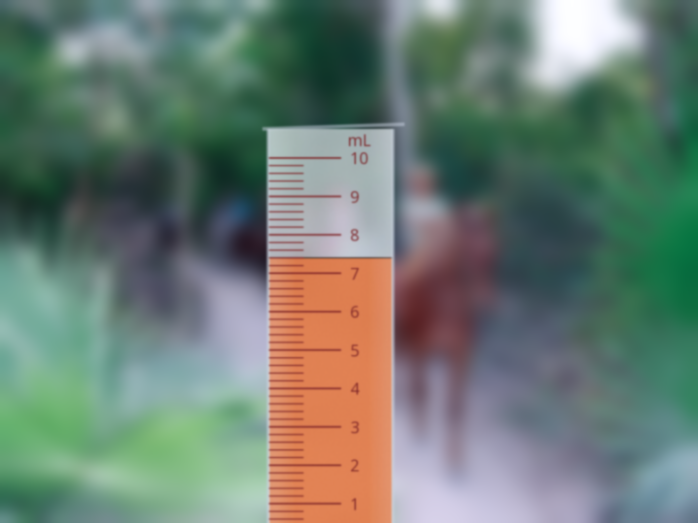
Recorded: {"value": 7.4, "unit": "mL"}
